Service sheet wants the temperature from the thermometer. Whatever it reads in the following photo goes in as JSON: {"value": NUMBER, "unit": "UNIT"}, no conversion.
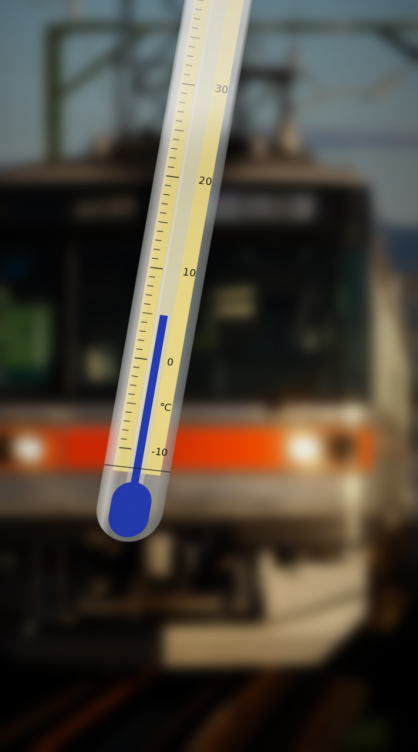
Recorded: {"value": 5, "unit": "°C"}
